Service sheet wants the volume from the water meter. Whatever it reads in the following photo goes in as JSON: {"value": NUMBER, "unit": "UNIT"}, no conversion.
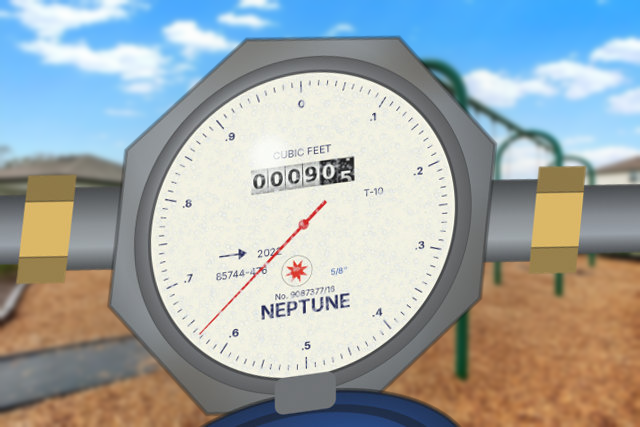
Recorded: {"value": 904.63, "unit": "ft³"}
